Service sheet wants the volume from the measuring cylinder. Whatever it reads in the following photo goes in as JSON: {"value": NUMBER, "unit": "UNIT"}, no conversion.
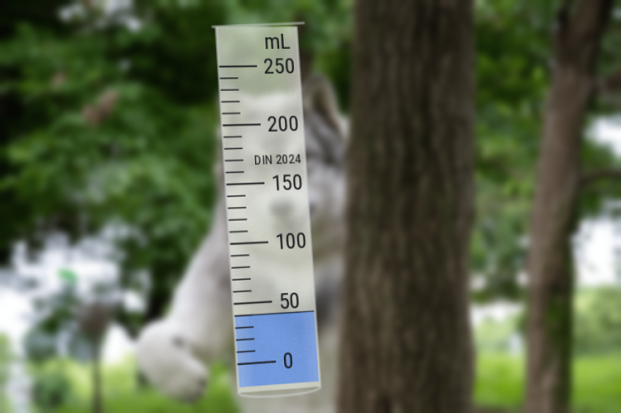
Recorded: {"value": 40, "unit": "mL"}
